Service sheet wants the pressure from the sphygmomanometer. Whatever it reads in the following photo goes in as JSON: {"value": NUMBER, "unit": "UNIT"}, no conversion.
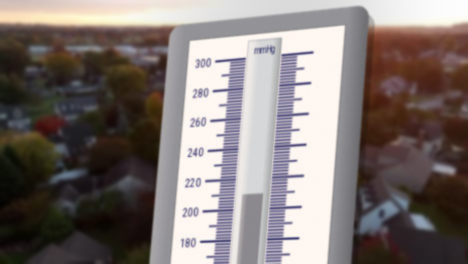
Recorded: {"value": 210, "unit": "mmHg"}
